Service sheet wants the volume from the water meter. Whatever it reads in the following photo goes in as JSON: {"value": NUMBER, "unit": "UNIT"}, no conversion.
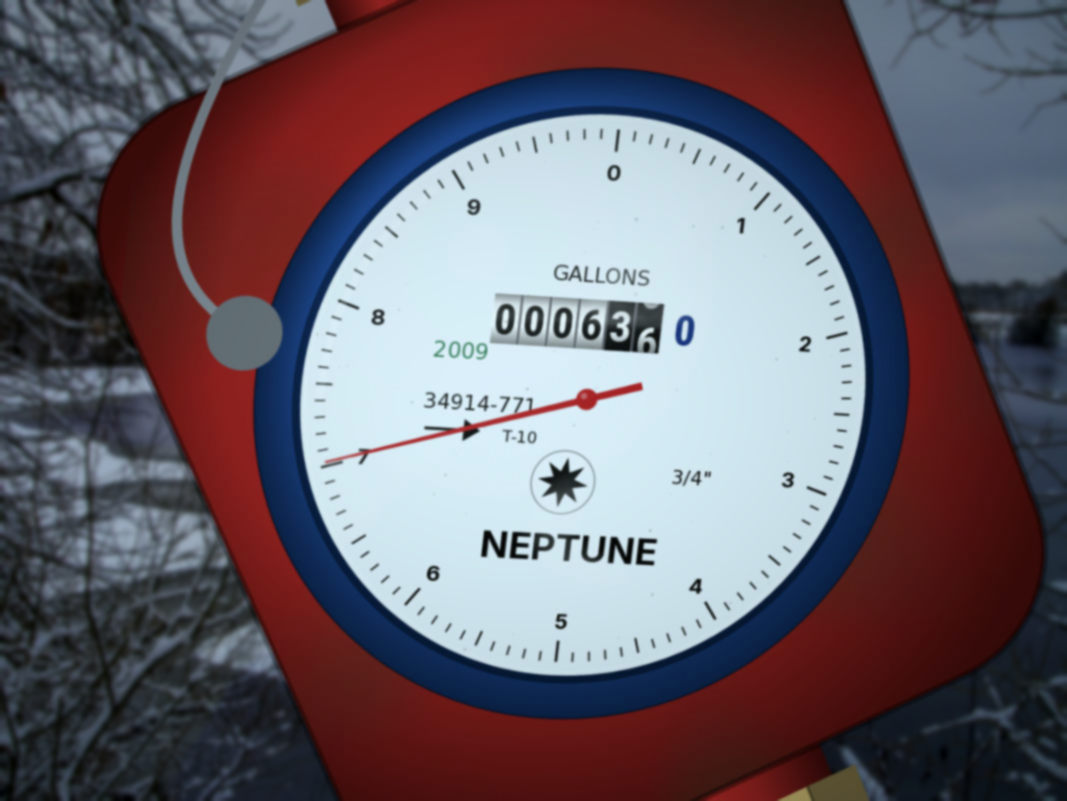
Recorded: {"value": 6357.0, "unit": "gal"}
